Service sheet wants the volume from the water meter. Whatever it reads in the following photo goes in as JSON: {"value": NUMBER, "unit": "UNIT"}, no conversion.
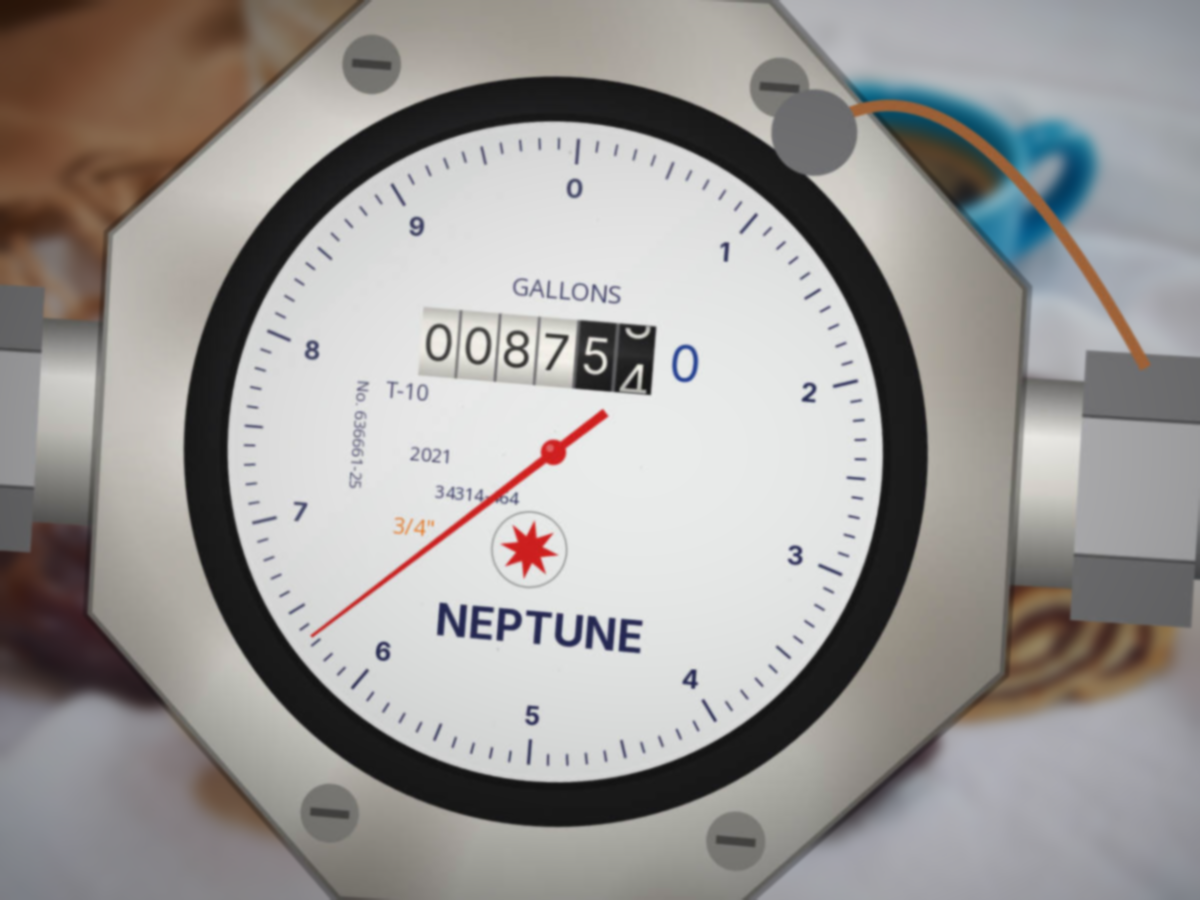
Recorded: {"value": 87536.3, "unit": "gal"}
